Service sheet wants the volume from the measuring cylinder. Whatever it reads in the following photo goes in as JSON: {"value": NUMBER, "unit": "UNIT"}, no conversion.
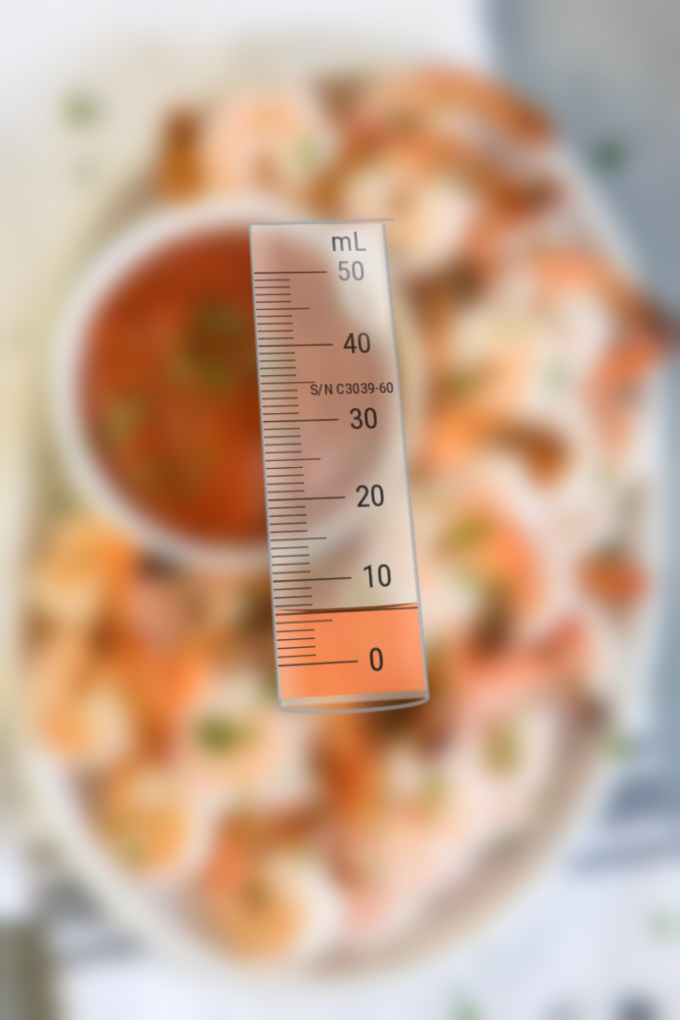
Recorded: {"value": 6, "unit": "mL"}
